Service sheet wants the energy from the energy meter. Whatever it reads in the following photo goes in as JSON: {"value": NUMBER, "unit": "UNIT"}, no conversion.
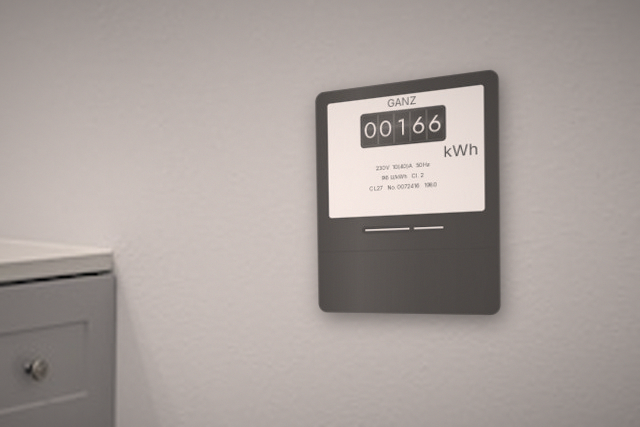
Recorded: {"value": 166, "unit": "kWh"}
